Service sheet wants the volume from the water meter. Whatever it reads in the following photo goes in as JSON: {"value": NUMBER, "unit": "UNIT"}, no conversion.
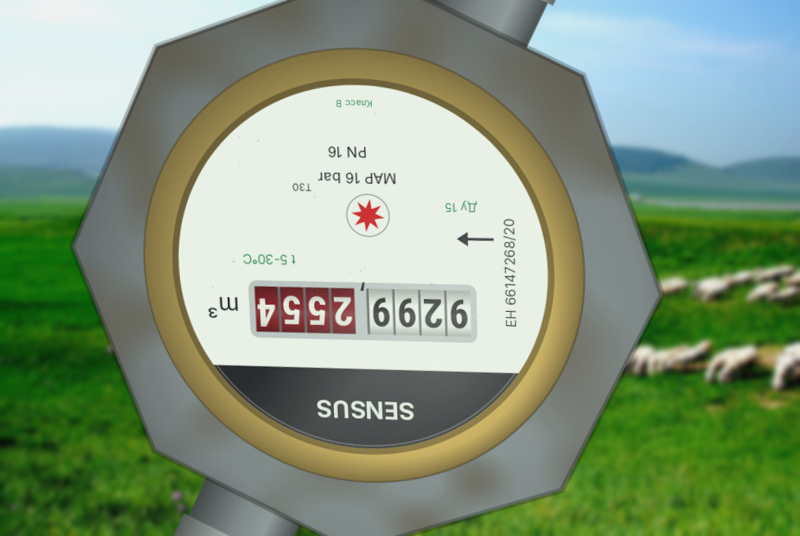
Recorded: {"value": 9299.2554, "unit": "m³"}
